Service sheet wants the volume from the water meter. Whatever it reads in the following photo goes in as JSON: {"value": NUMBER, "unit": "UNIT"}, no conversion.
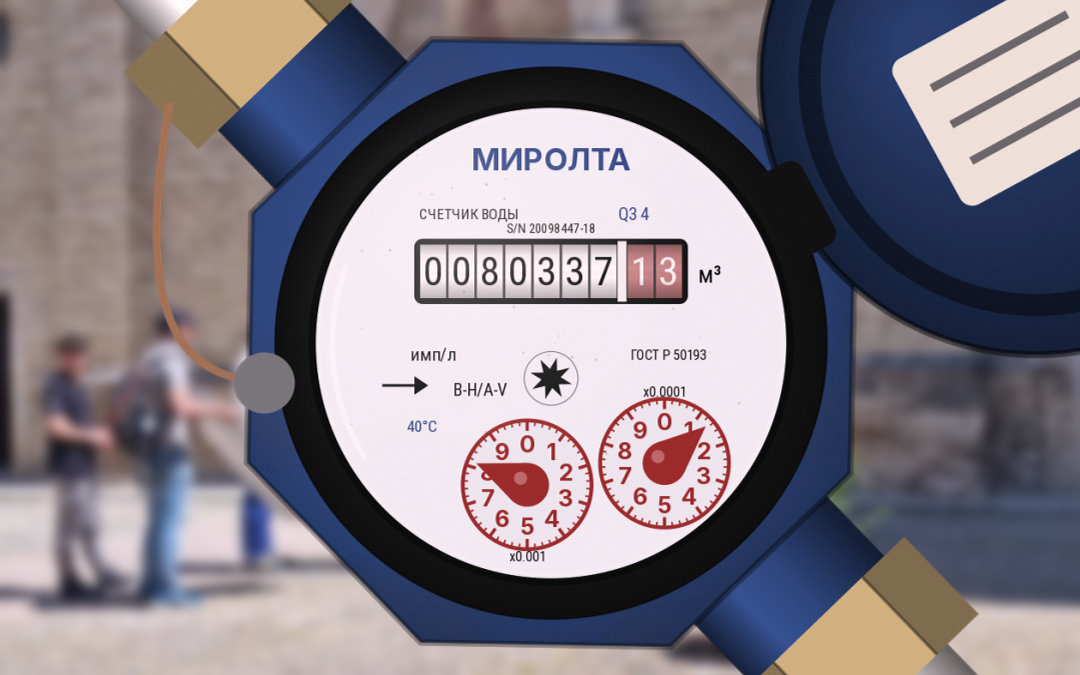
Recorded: {"value": 80337.1381, "unit": "m³"}
